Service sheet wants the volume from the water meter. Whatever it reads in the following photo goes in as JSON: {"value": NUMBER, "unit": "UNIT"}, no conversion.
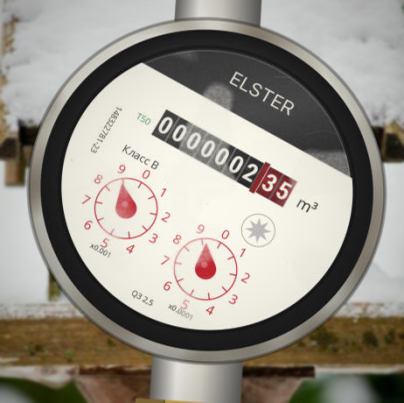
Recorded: {"value": 2.3589, "unit": "m³"}
